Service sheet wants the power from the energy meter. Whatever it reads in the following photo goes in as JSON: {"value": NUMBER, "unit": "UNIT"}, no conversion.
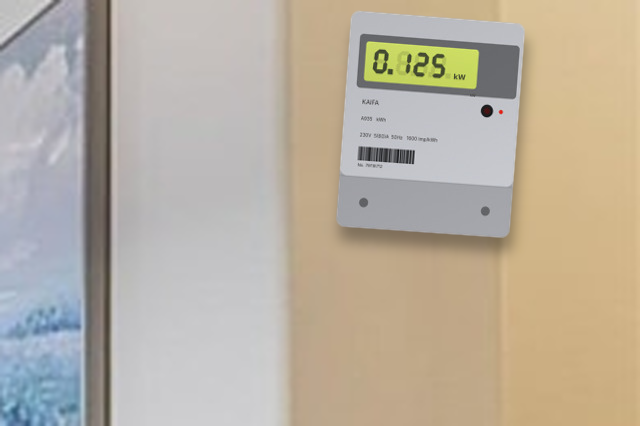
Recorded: {"value": 0.125, "unit": "kW"}
